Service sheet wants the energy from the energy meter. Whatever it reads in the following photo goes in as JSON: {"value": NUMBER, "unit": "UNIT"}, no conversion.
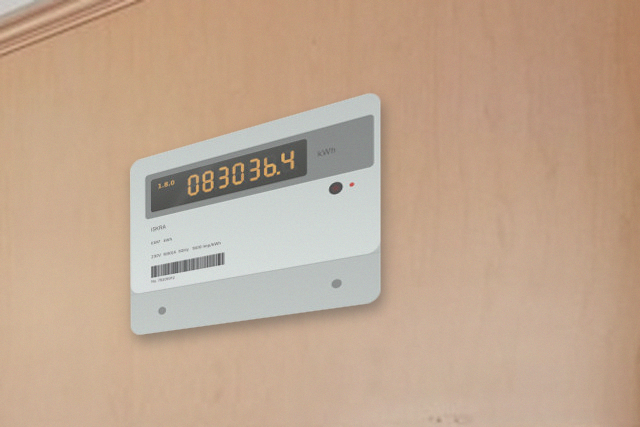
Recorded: {"value": 83036.4, "unit": "kWh"}
